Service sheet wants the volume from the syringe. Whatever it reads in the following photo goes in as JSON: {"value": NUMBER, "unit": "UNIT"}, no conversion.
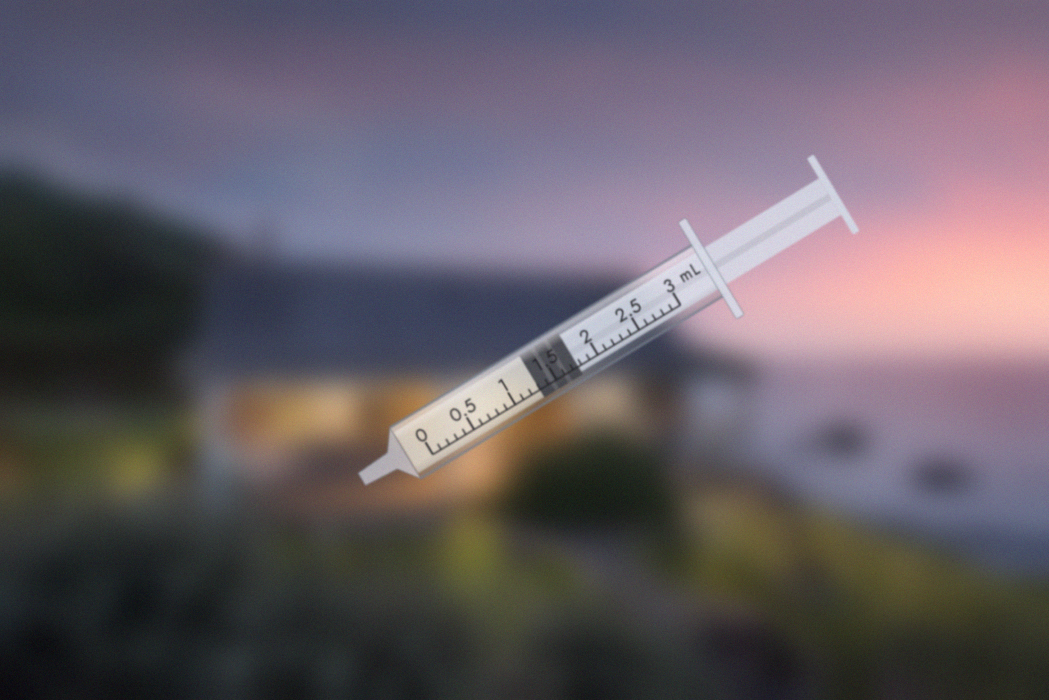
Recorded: {"value": 1.3, "unit": "mL"}
